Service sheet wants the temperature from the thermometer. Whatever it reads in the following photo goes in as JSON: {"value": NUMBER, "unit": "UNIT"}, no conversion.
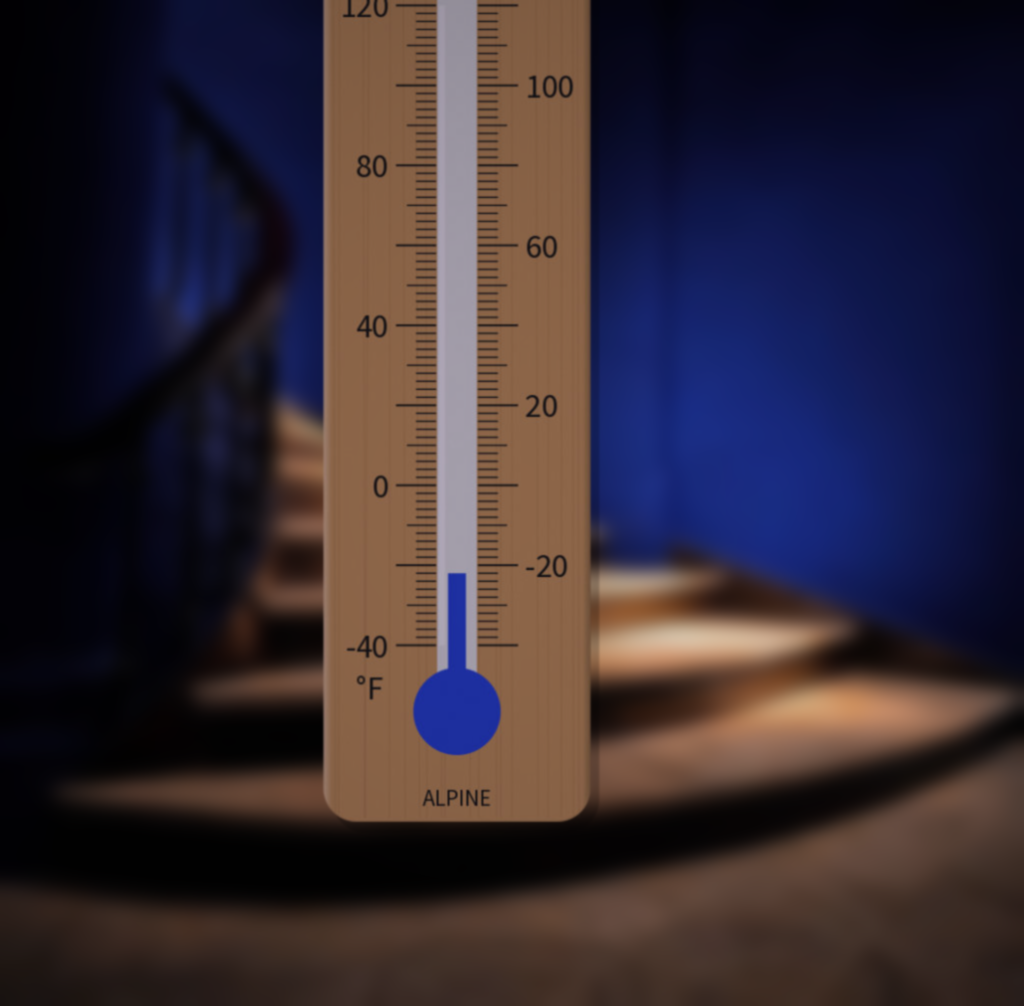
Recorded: {"value": -22, "unit": "°F"}
